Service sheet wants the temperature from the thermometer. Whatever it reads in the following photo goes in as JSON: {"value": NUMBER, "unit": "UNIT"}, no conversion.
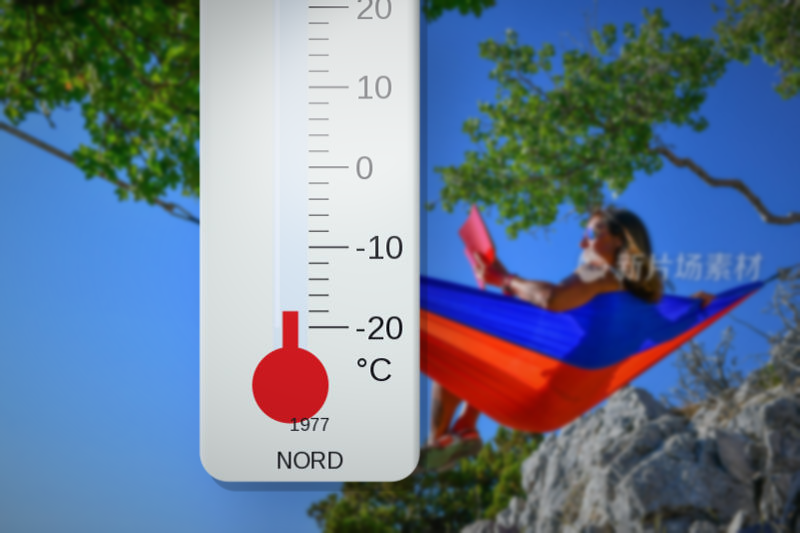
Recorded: {"value": -18, "unit": "°C"}
